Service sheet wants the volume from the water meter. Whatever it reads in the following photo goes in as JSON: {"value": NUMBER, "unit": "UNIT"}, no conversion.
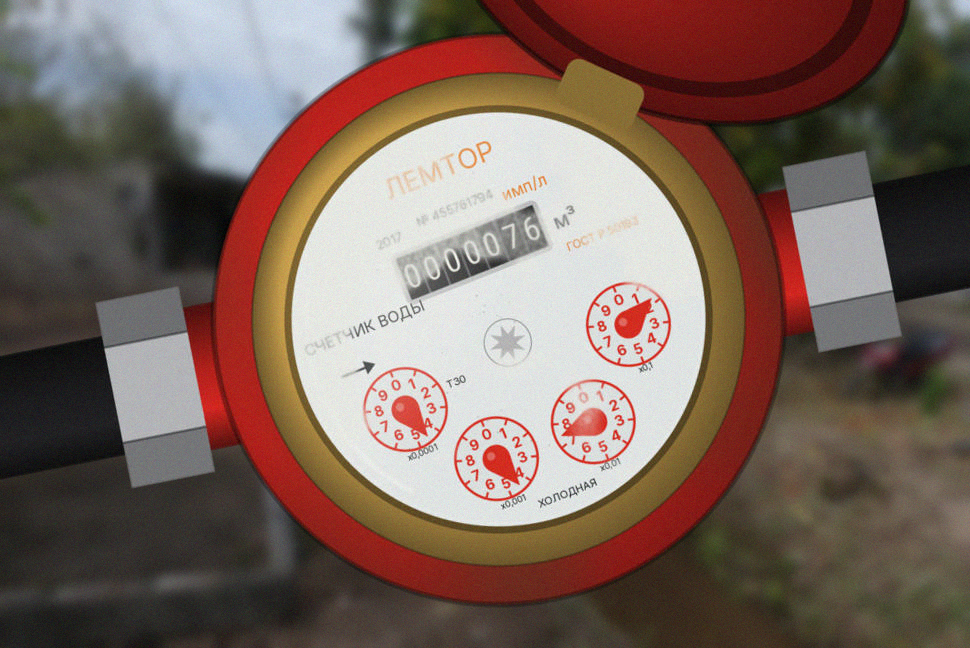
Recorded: {"value": 76.1744, "unit": "m³"}
